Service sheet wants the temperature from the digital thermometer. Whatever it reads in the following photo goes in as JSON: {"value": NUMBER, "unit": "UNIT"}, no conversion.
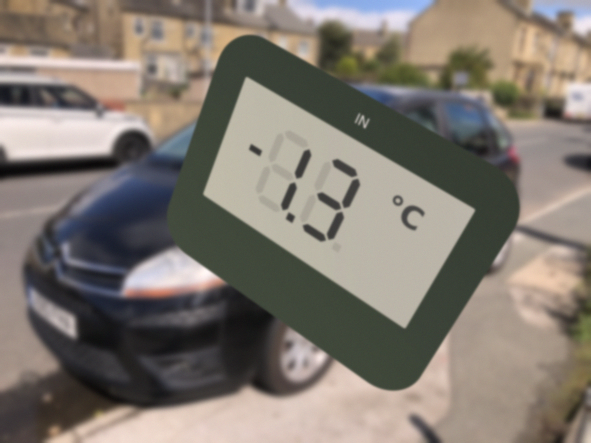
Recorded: {"value": -1.3, "unit": "°C"}
